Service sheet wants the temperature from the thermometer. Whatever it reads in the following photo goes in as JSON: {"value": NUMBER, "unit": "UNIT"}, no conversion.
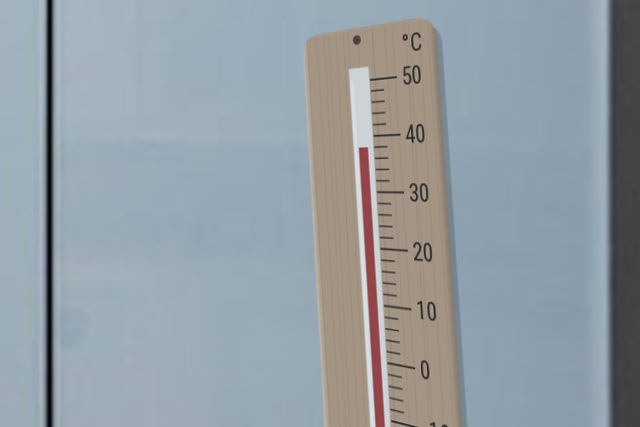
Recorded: {"value": 38, "unit": "°C"}
